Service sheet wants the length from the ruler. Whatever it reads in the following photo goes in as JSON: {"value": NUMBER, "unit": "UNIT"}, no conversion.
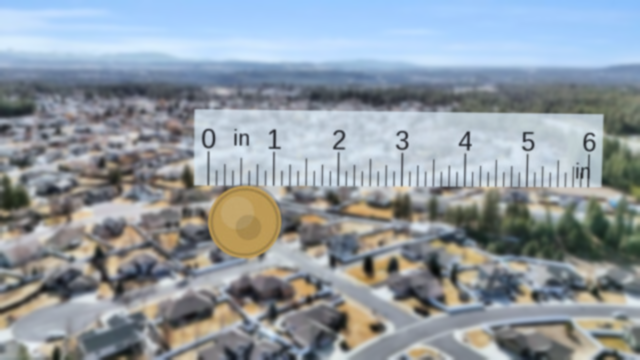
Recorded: {"value": 1.125, "unit": "in"}
